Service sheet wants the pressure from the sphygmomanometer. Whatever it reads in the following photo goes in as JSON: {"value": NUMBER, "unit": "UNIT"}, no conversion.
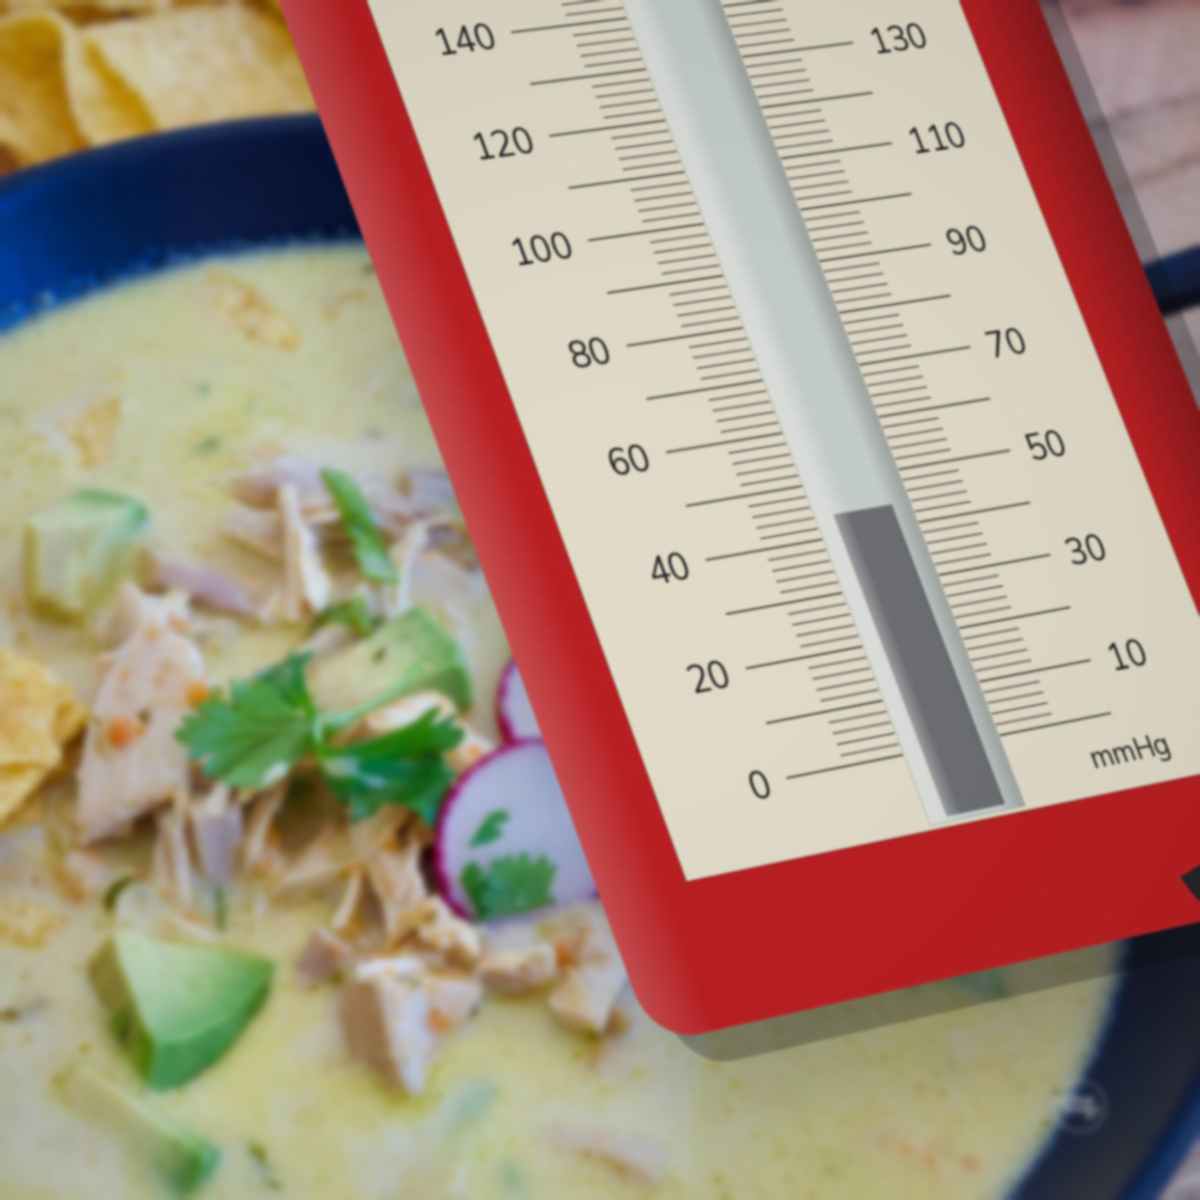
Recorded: {"value": 44, "unit": "mmHg"}
